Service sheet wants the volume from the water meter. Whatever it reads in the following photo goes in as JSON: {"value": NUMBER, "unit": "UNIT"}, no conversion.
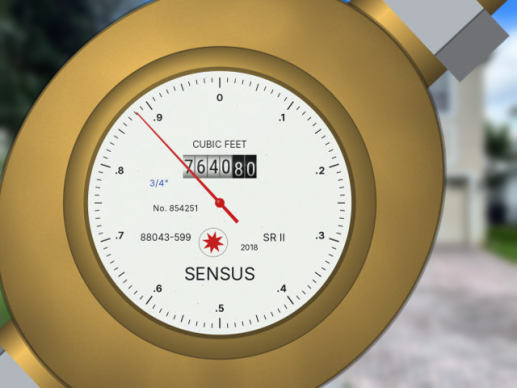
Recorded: {"value": 764079.88, "unit": "ft³"}
